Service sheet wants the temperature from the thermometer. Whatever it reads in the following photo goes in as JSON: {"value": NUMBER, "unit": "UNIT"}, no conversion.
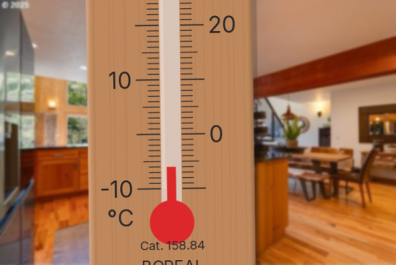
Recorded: {"value": -6, "unit": "°C"}
